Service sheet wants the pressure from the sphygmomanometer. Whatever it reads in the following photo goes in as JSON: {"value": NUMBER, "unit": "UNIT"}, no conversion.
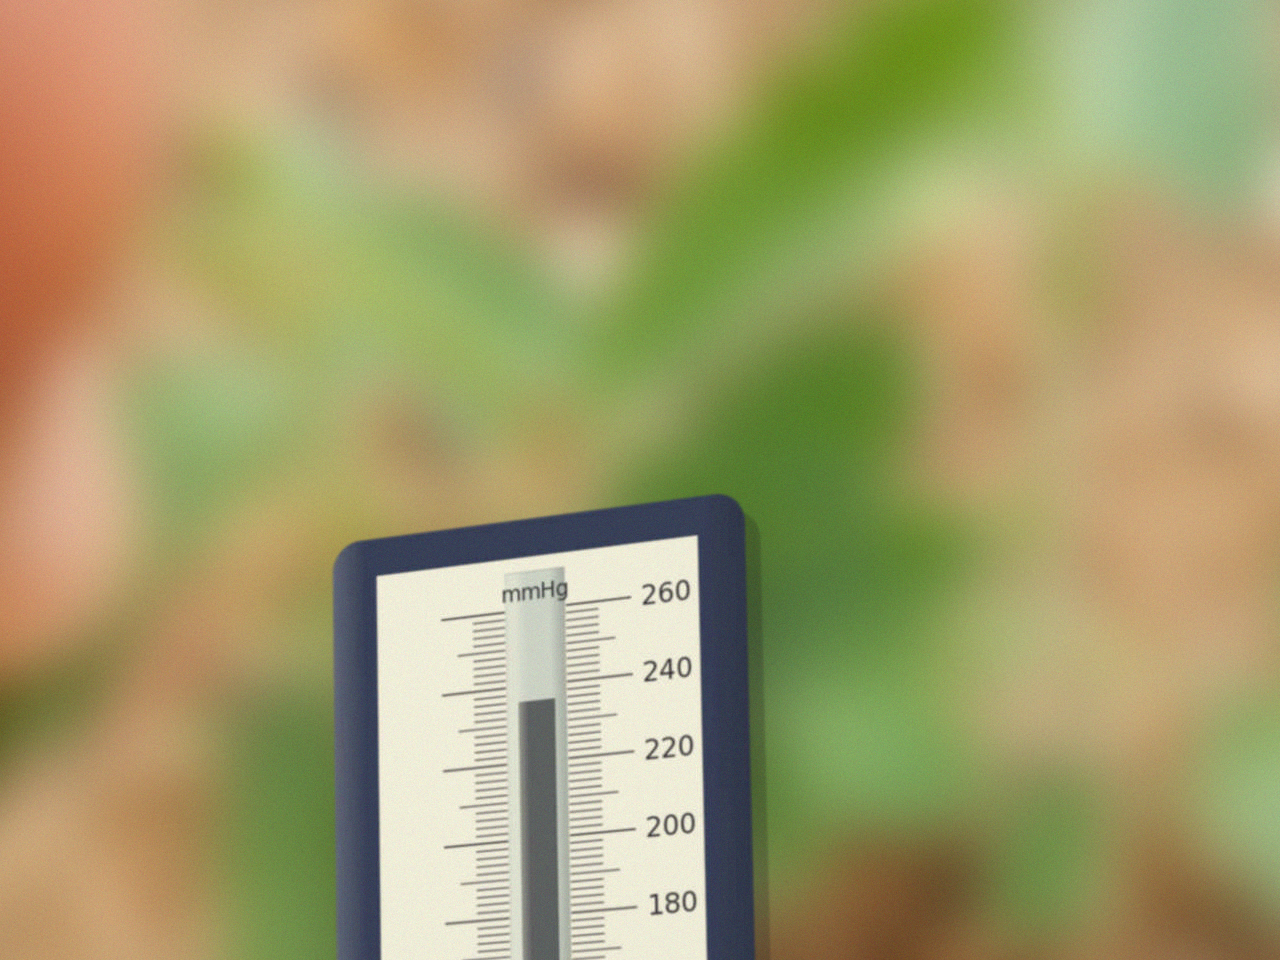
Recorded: {"value": 236, "unit": "mmHg"}
